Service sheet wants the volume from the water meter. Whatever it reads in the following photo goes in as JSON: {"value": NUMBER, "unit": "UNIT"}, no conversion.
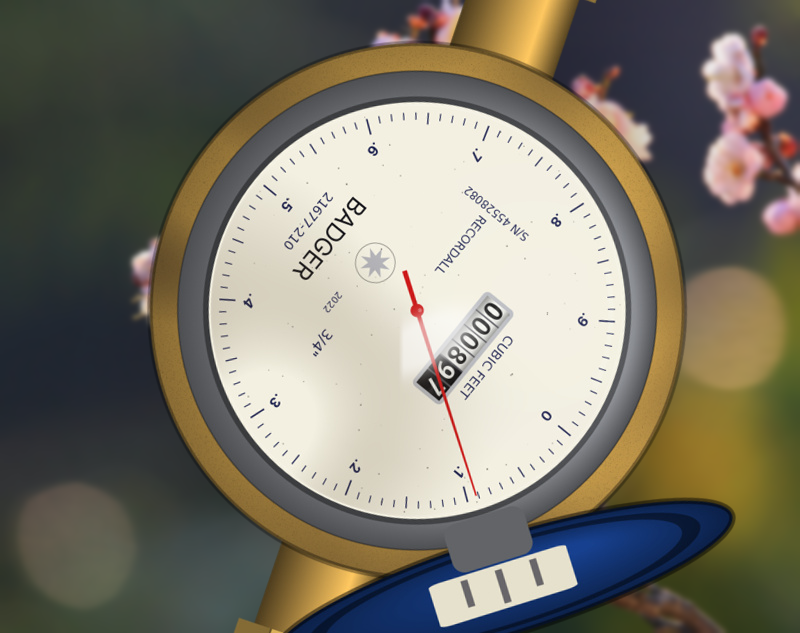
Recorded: {"value": 897.09, "unit": "ft³"}
